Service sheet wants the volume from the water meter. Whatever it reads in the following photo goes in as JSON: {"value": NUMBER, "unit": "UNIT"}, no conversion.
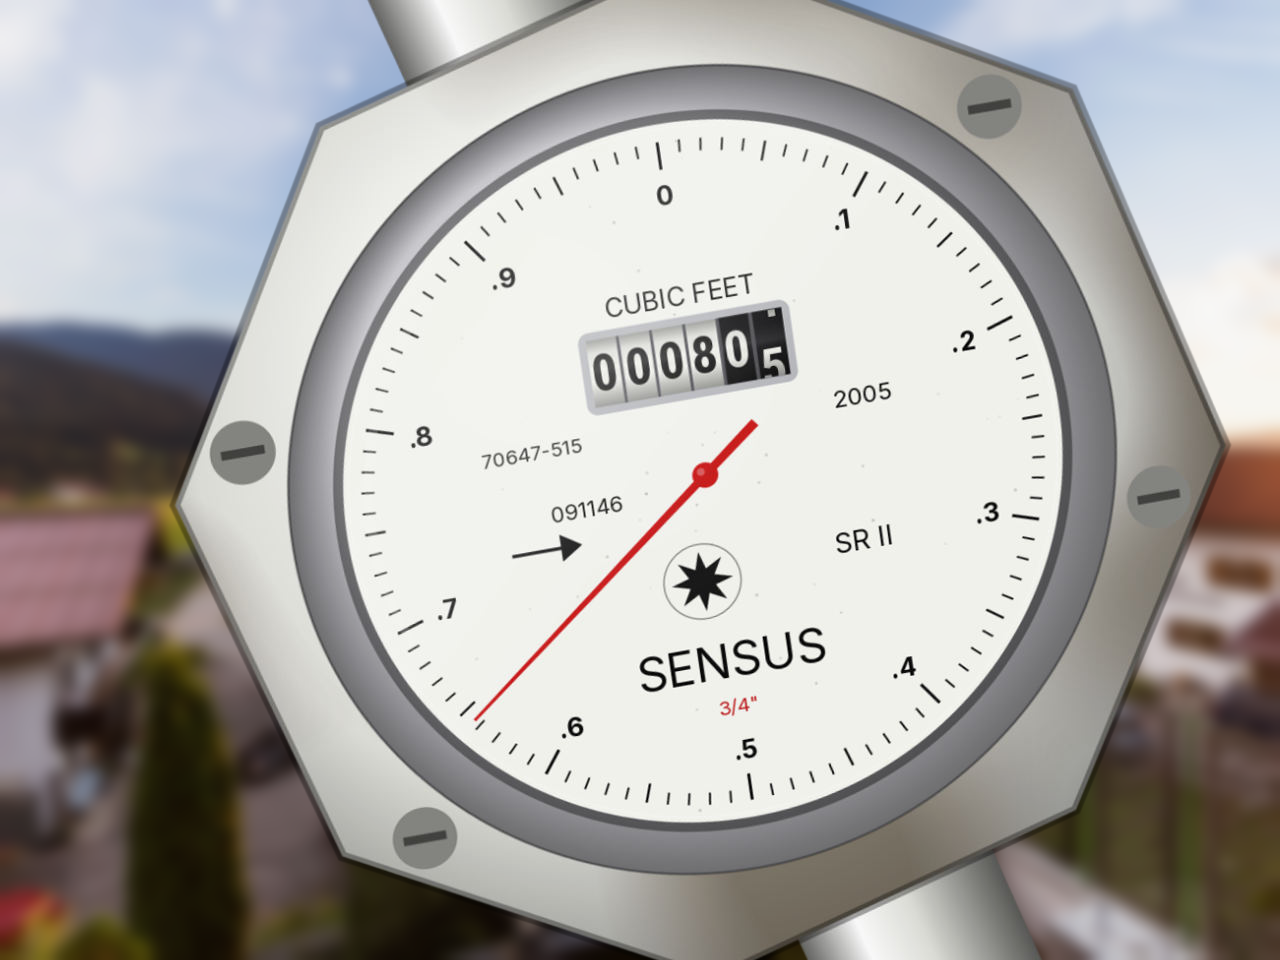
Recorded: {"value": 804.64, "unit": "ft³"}
